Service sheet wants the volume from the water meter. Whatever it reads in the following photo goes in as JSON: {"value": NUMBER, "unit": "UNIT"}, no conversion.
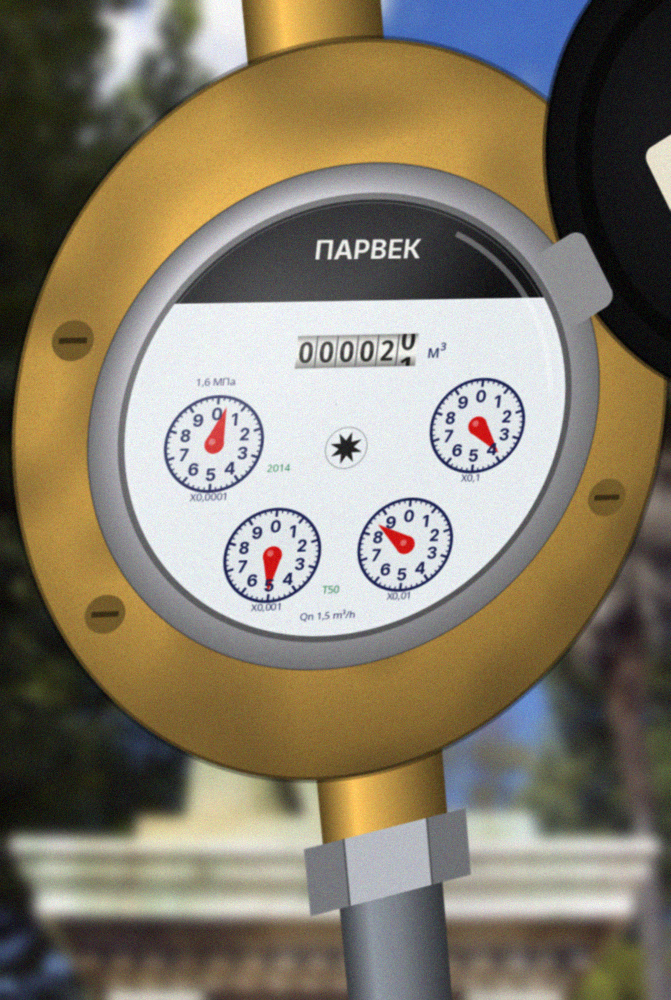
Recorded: {"value": 20.3850, "unit": "m³"}
